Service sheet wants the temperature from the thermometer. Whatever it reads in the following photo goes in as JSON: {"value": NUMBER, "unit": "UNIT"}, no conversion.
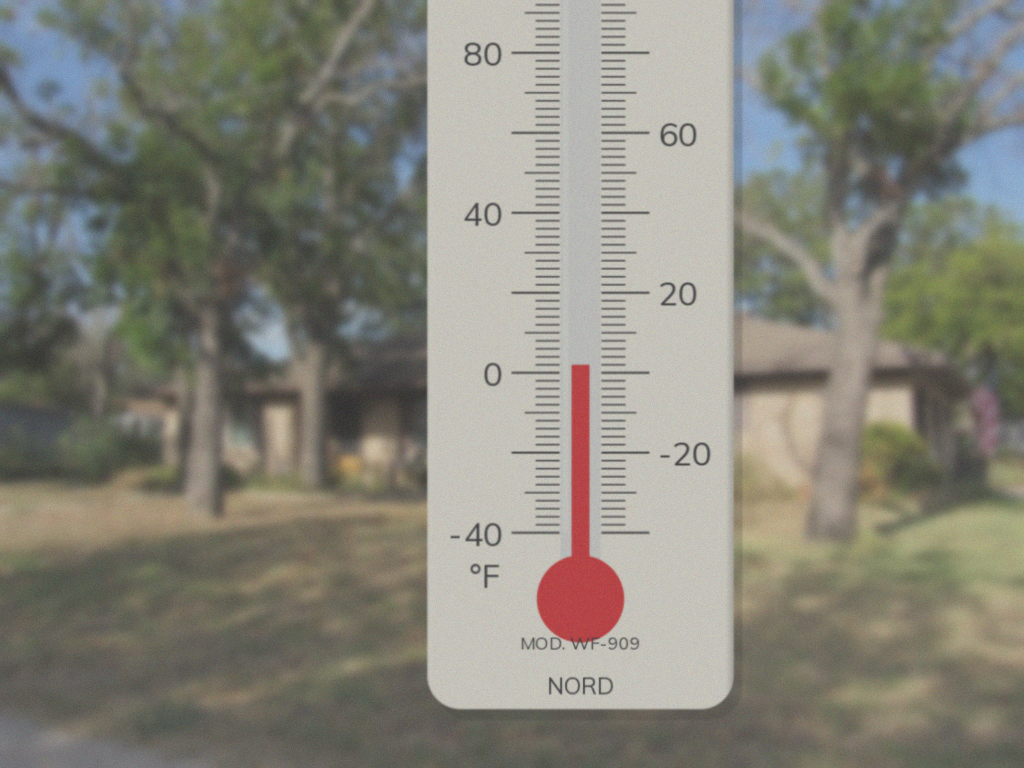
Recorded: {"value": 2, "unit": "°F"}
